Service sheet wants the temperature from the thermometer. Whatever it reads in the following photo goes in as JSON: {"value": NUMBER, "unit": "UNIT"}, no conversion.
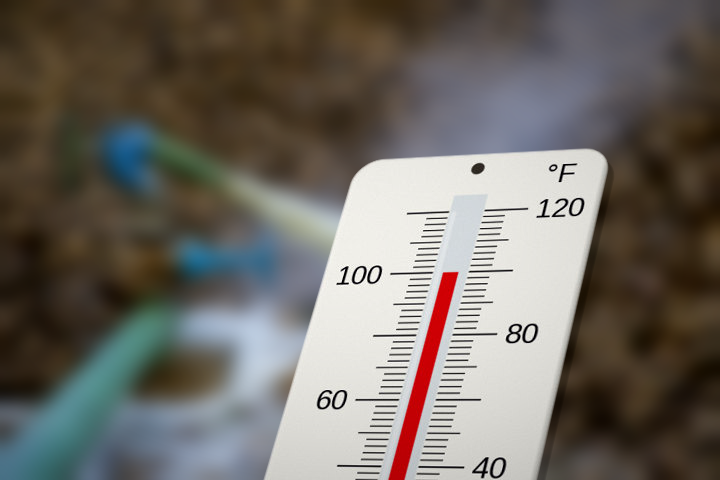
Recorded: {"value": 100, "unit": "°F"}
